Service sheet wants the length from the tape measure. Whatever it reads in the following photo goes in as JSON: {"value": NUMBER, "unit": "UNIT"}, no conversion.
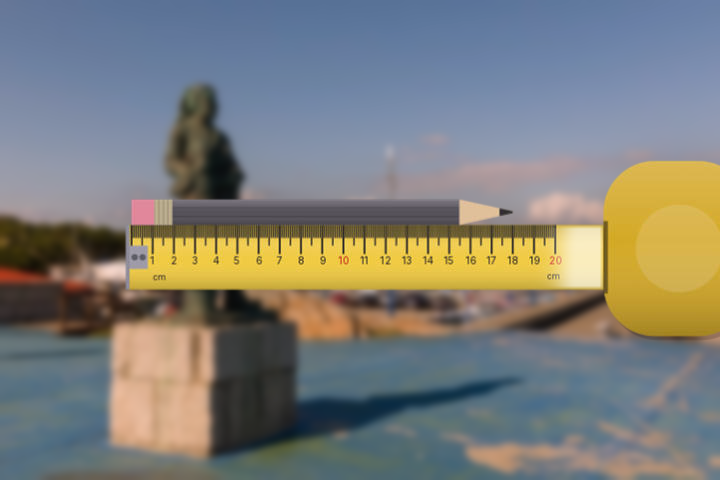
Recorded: {"value": 18, "unit": "cm"}
